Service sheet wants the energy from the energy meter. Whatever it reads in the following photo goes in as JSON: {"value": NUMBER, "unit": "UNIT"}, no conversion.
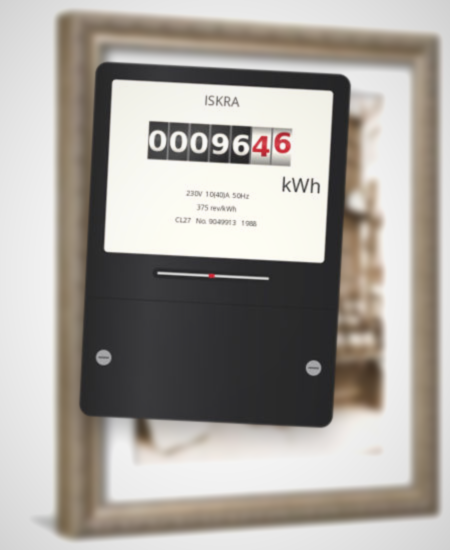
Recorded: {"value": 96.46, "unit": "kWh"}
